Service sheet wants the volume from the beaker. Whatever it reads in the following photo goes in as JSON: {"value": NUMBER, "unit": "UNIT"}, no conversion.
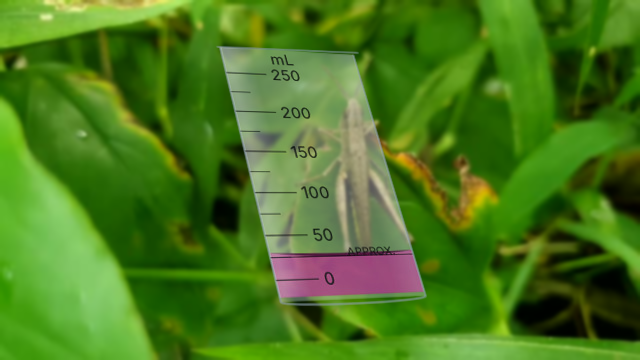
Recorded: {"value": 25, "unit": "mL"}
